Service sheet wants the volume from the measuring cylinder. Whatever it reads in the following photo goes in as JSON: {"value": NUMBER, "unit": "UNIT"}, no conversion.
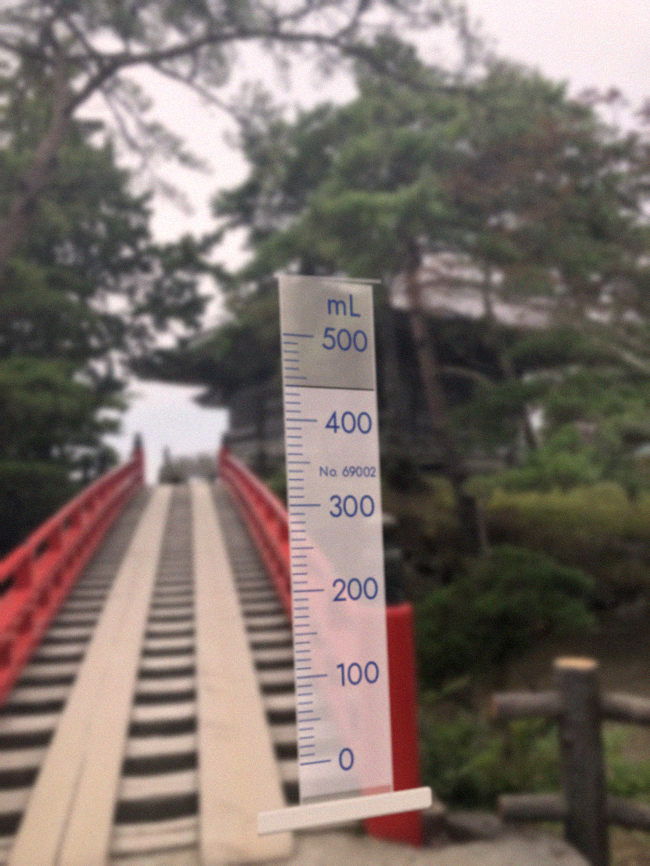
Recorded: {"value": 440, "unit": "mL"}
